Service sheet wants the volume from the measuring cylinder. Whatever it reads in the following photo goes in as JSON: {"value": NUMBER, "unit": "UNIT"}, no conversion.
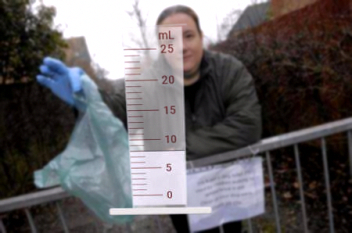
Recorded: {"value": 8, "unit": "mL"}
